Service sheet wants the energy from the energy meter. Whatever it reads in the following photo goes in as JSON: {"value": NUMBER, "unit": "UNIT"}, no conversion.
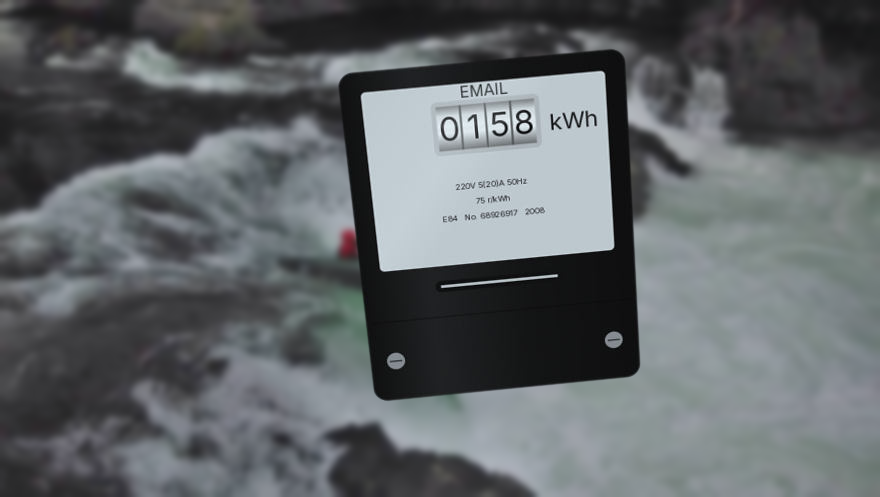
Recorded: {"value": 158, "unit": "kWh"}
